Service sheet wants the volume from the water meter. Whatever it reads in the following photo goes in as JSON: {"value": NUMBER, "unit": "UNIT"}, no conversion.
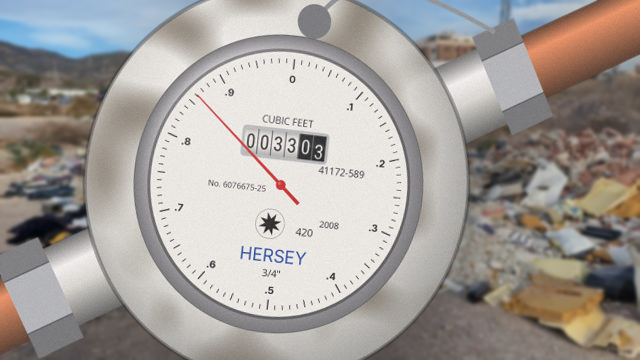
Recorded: {"value": 3302.86, "unit": "ft³"}
